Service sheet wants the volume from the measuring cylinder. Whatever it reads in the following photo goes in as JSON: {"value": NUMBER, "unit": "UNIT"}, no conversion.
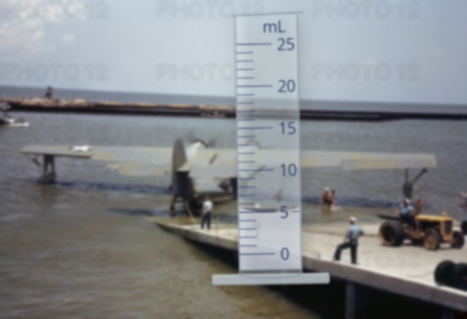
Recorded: {"value": 5, "unit": "mL"}
